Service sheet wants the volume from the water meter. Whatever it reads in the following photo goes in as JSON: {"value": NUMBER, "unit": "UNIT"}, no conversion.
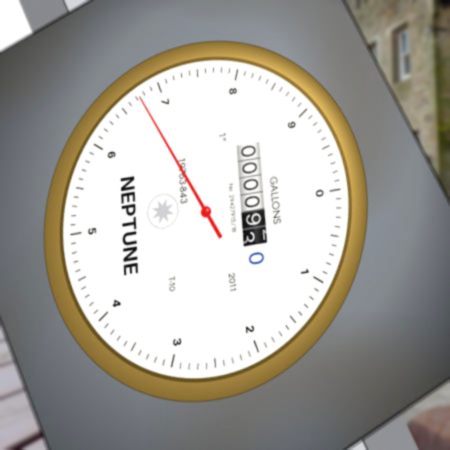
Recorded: {"value": 926.7, "unit": "gal"}
